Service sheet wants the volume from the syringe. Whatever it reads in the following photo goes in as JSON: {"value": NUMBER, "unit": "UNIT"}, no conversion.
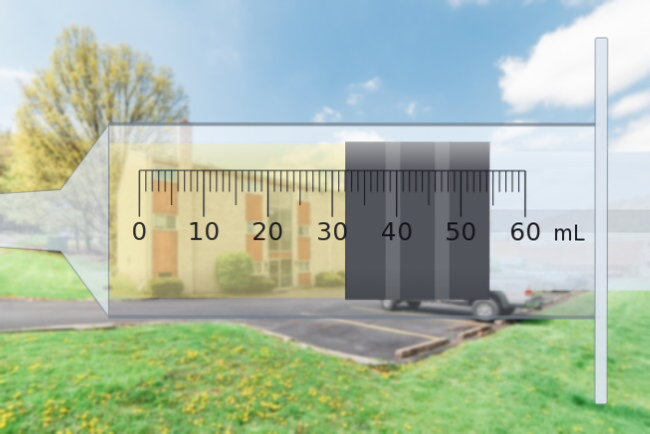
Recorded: {"value": 32, "unit": "mL"}
